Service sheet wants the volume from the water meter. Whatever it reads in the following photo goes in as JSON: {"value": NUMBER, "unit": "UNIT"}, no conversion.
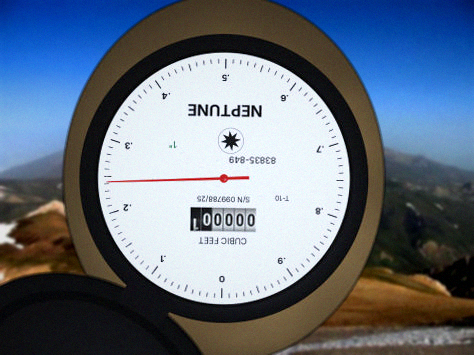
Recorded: {"value": 1.24, "unit": "ft³"}
